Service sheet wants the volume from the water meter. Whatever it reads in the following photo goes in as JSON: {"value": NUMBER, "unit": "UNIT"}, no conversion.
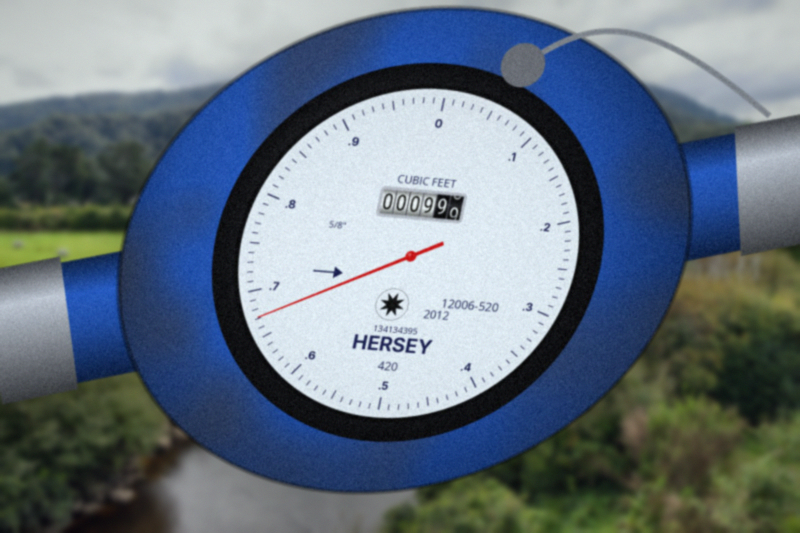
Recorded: {"value": 998.67, "unit": "ft³"}
